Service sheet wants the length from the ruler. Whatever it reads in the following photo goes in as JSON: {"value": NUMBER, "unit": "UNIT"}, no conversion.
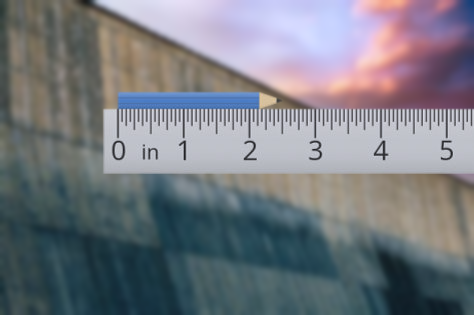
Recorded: {"value": 2.5, "unit": "in"}
